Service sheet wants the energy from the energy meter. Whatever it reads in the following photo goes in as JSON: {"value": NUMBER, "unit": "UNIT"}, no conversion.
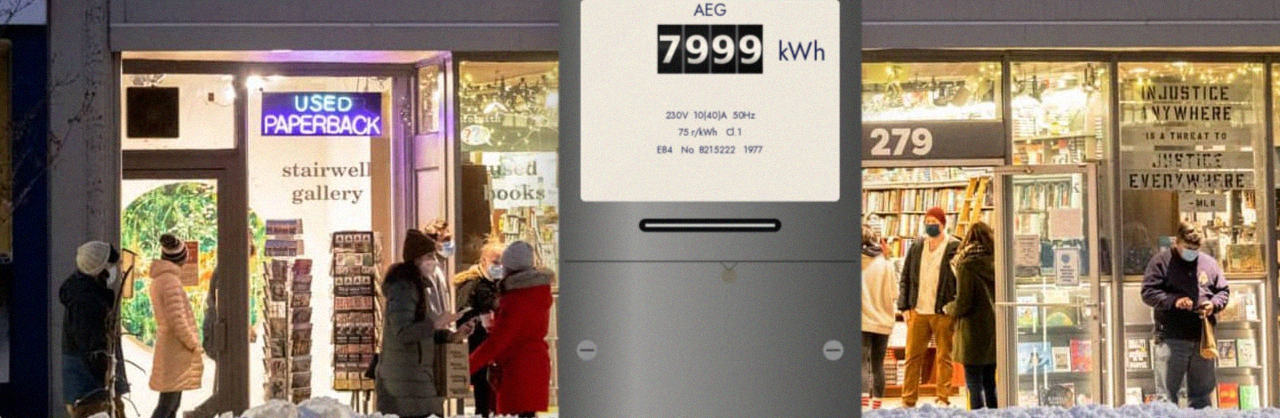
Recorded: {"value": 7999, "unit": "kWh"}
